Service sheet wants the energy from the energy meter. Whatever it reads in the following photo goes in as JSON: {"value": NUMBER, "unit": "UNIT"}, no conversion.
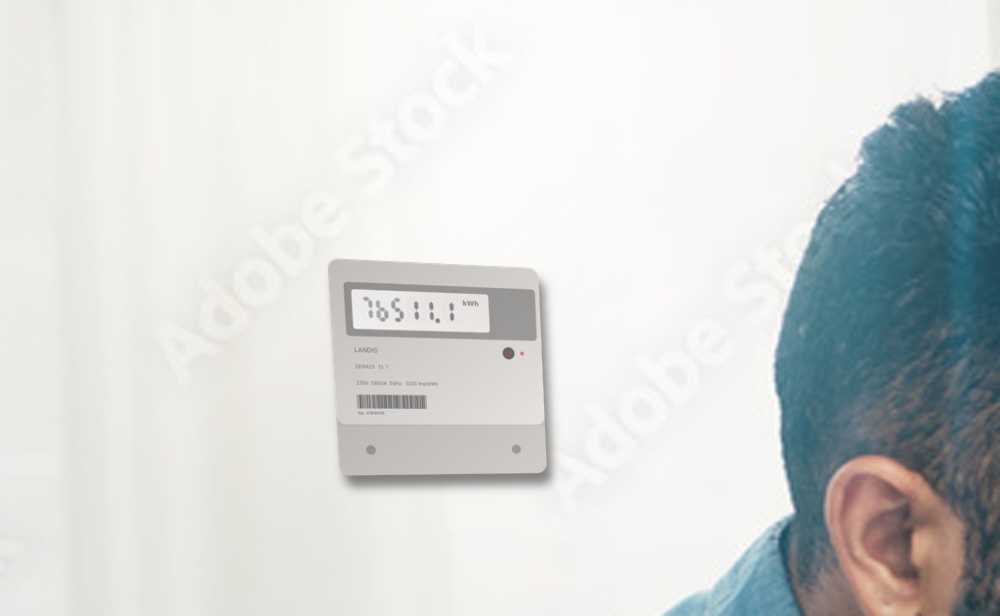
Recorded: {"value": 76511.1, "unit": "kWh"}
